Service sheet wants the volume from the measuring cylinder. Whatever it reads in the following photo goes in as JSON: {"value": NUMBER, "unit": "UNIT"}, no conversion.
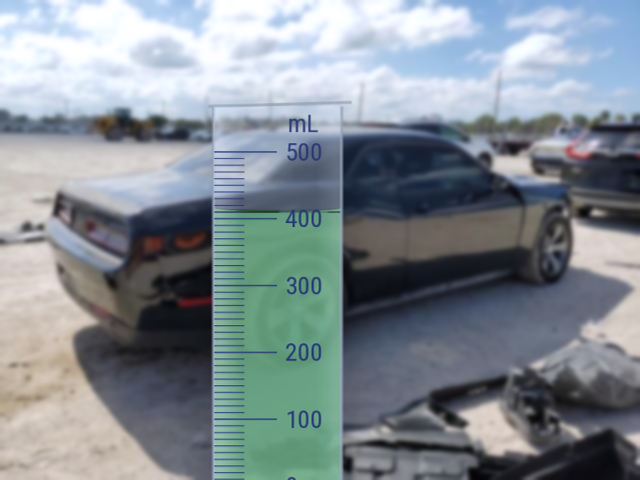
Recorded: {"value": 410, "unit": "mL"}
